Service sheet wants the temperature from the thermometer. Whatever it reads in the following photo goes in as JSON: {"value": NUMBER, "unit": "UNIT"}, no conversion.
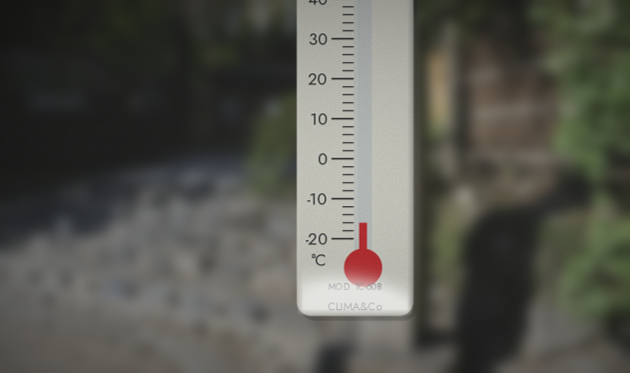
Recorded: {"value": -16, "unit": "°C"}
